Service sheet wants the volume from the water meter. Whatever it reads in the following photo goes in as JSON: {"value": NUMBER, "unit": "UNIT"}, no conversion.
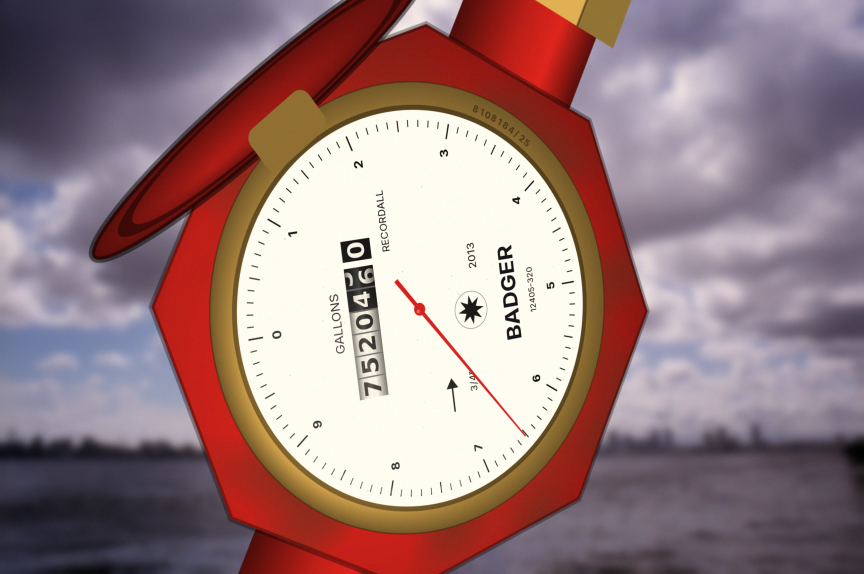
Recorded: {"value": 7520456.5, "unit": "gal"}
